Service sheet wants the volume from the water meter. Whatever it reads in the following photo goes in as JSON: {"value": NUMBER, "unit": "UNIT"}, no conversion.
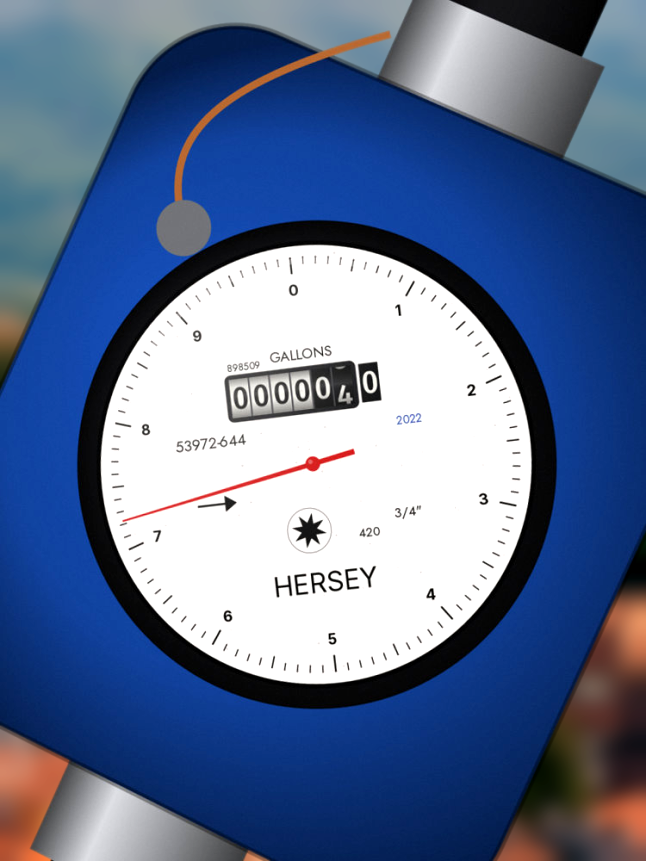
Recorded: {"value": 37.2, "unit": "gal"}
